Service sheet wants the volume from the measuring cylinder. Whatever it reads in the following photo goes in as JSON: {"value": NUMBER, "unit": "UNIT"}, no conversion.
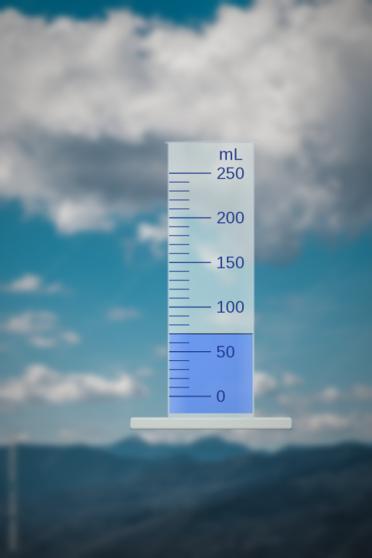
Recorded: {"value": 70, "unit": "mL"}
